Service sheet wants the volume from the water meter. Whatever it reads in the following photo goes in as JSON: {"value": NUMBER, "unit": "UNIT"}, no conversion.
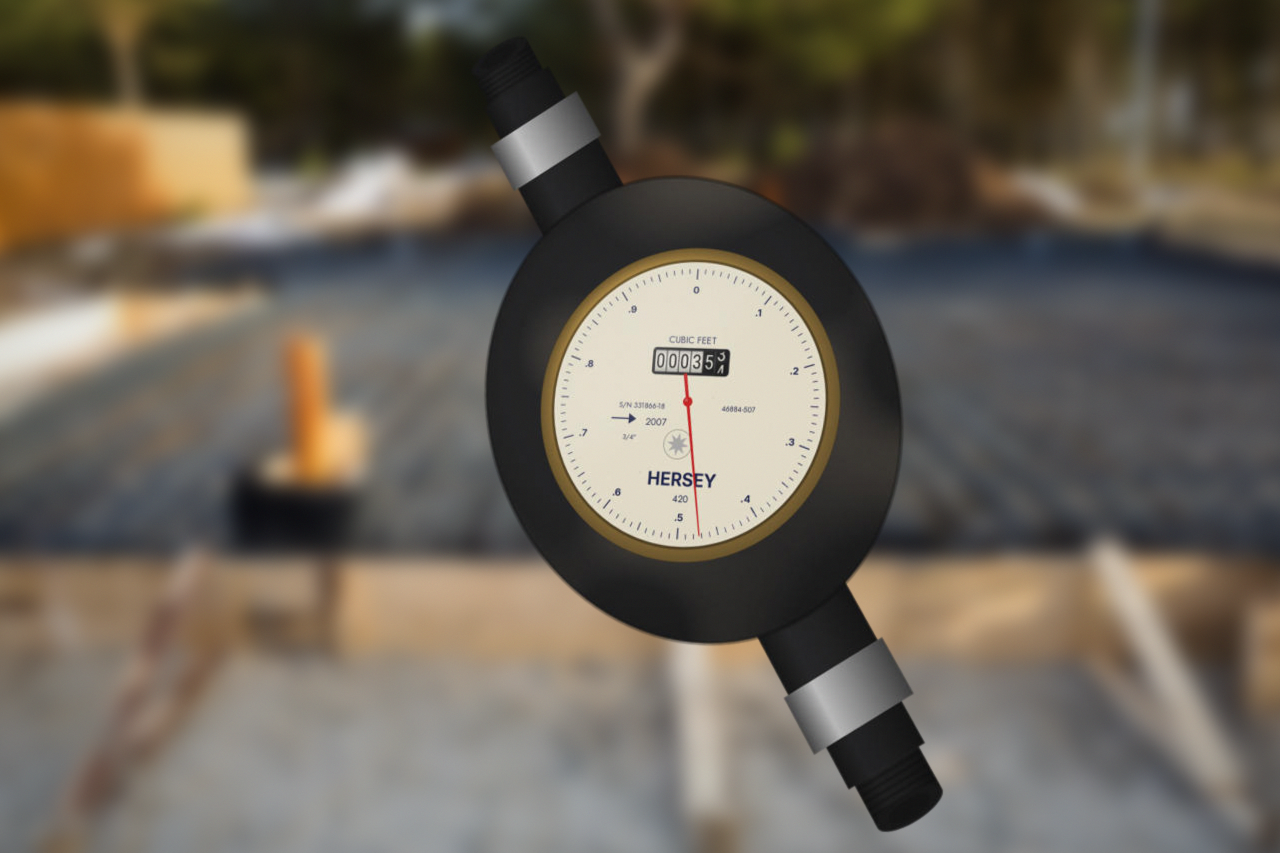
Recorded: {"value": 353.47, "unit": "ft³"}
